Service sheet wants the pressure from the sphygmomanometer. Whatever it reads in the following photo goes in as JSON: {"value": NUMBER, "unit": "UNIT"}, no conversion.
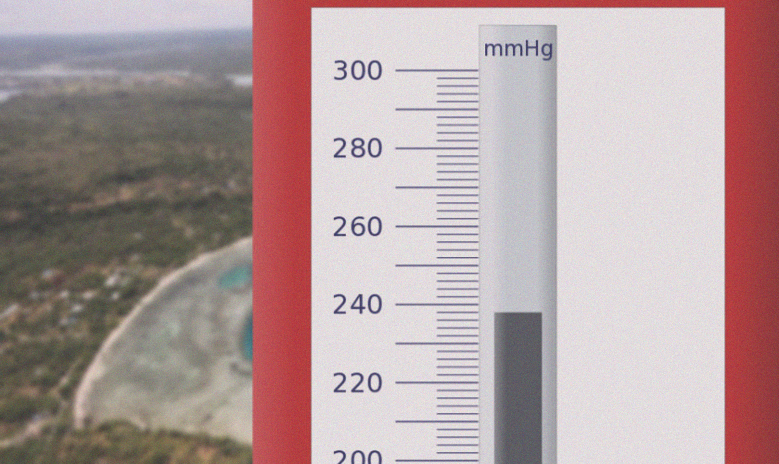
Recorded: {"value": 238, "unit": "mmHg"}
